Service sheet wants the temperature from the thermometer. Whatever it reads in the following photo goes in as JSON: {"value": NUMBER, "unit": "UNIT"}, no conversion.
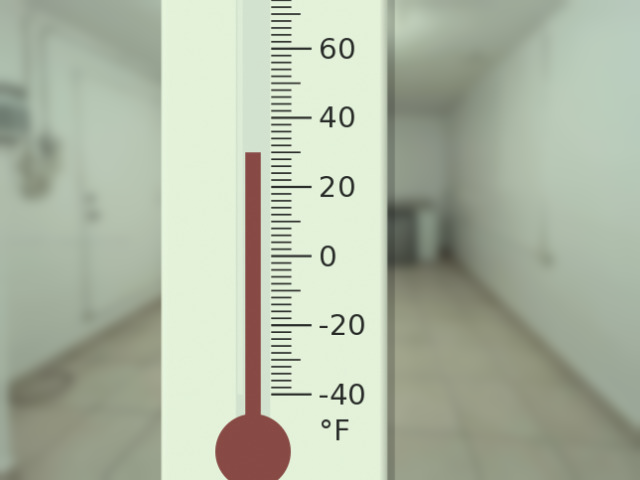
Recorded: {"value": 30, "unit": "°F"}
